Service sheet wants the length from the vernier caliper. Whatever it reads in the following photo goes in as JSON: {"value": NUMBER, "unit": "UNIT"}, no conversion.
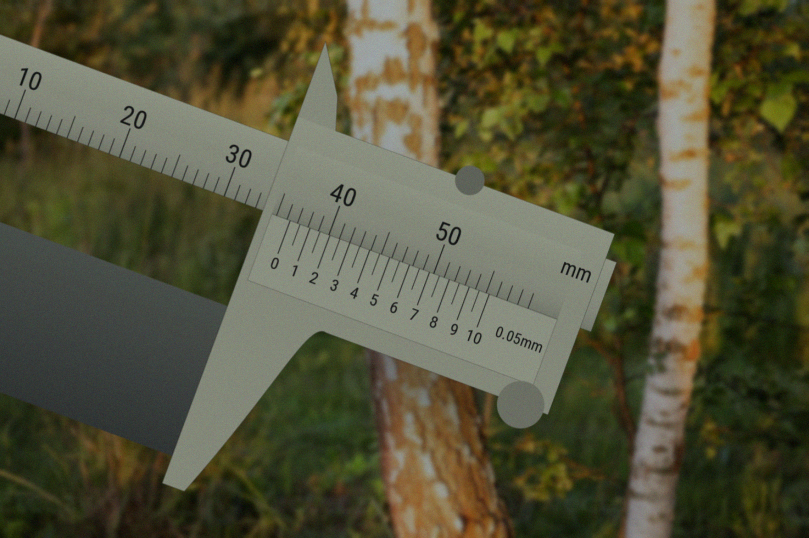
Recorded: {"value": 36.3, "unit": "mm"}
